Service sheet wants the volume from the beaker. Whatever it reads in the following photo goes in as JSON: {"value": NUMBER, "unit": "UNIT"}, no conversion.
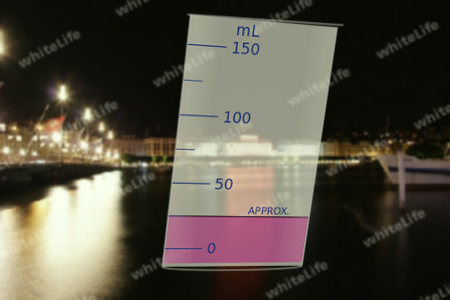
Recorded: {"value": 25, "unit": "mL"}
